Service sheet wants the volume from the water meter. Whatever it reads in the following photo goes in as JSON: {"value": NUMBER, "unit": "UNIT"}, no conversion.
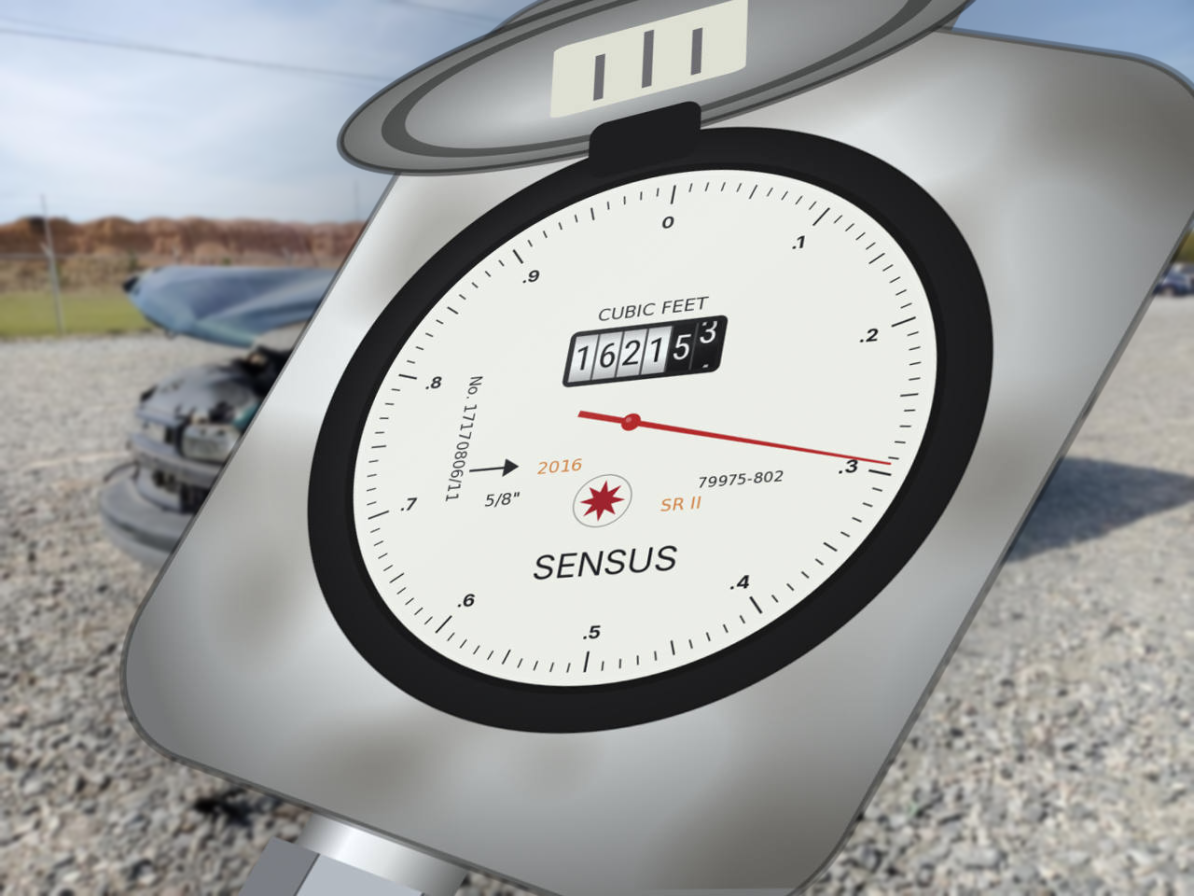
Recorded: {"value": 162153.29, "unit": "ft³"}
